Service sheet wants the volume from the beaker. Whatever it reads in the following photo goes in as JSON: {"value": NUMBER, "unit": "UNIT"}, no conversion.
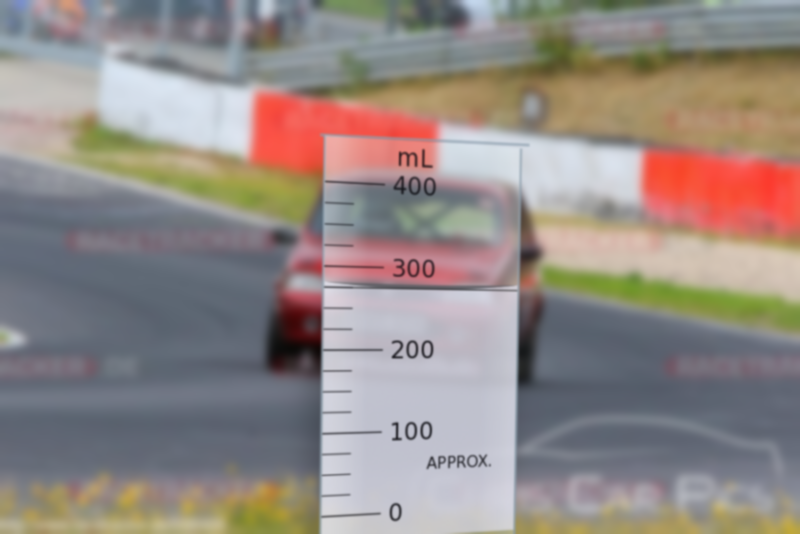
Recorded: {"value": 275, "unit": "mL"}
